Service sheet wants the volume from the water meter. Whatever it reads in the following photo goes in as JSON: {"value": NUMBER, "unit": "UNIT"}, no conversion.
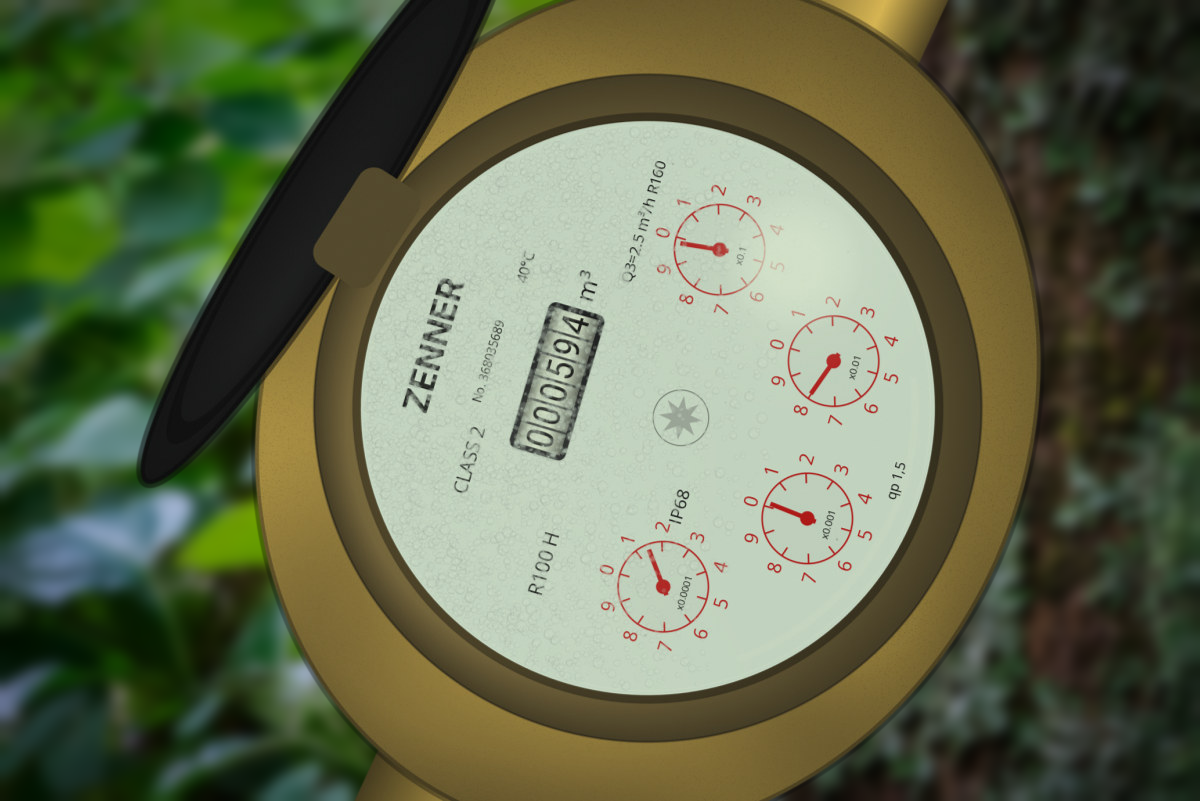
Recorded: {"value": 593.9801, "unit": "m³"}
